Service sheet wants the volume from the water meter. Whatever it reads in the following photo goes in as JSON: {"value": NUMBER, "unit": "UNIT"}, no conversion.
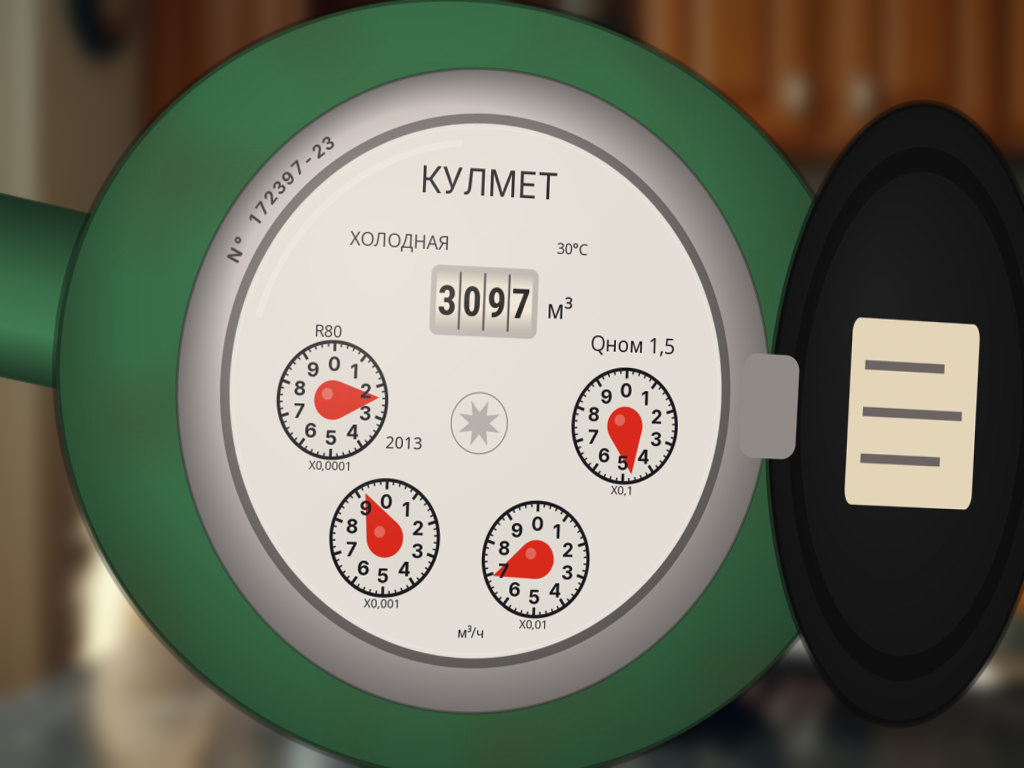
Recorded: {"value": 3097.4692, "unit": "m³"}
